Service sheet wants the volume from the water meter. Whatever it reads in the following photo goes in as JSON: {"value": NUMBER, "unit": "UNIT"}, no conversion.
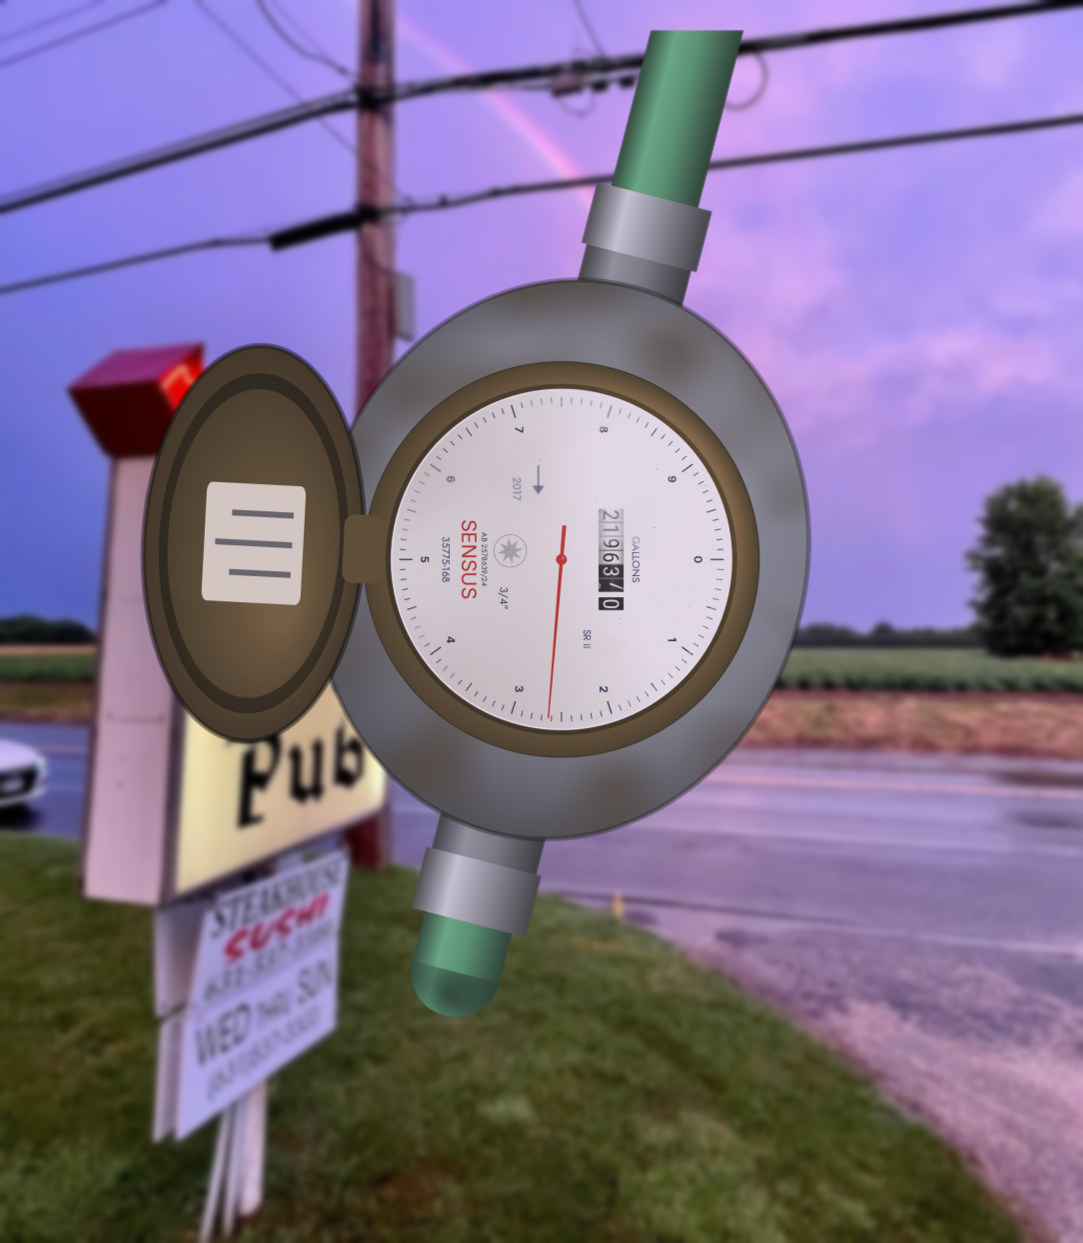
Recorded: {"value": 2196372.6, "unit": "gal"}
